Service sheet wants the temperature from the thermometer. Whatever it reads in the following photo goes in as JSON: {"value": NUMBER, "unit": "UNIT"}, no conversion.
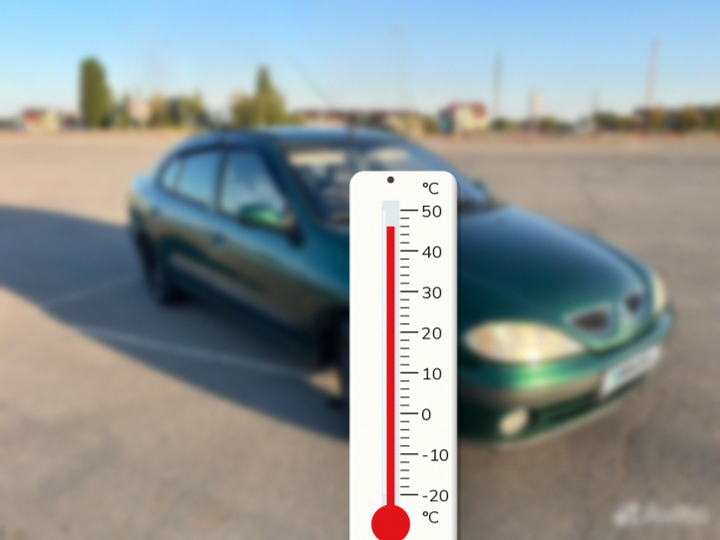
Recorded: {"value": 46, "unit": "°C"}
